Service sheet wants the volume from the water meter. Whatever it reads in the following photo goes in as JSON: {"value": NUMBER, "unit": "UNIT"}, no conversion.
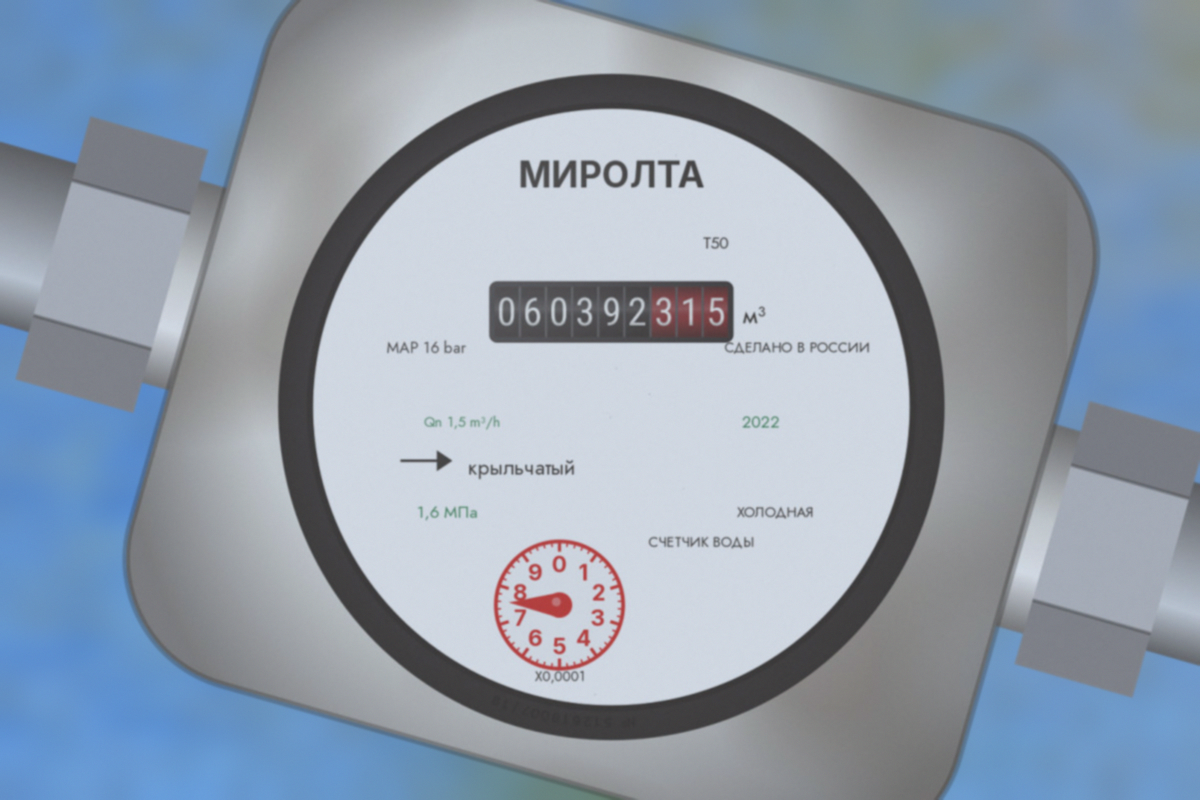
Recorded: {"value": 60392.3157, "unit": "m³"}
